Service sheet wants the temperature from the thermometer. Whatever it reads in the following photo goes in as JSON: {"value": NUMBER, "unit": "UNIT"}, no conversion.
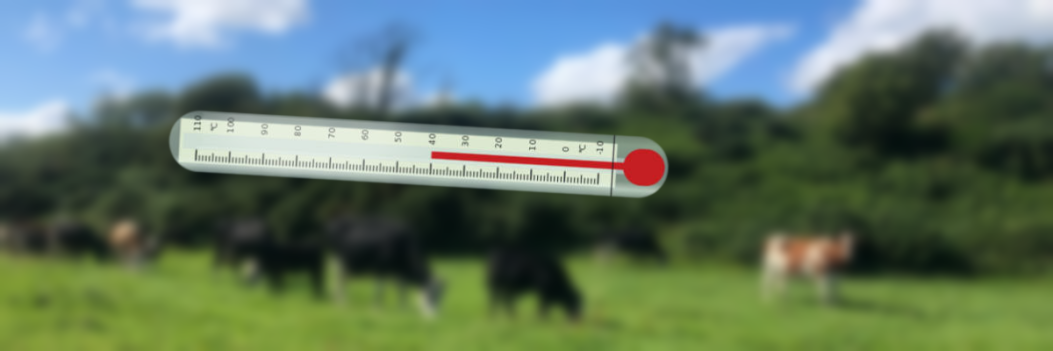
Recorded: {"value": 40, "unit": "°C"}
